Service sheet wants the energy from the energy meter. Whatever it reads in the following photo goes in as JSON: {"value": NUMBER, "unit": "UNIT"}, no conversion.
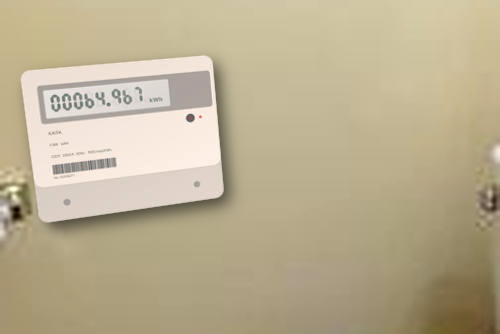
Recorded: {"value": 64.967, "unit": "kWh"}
